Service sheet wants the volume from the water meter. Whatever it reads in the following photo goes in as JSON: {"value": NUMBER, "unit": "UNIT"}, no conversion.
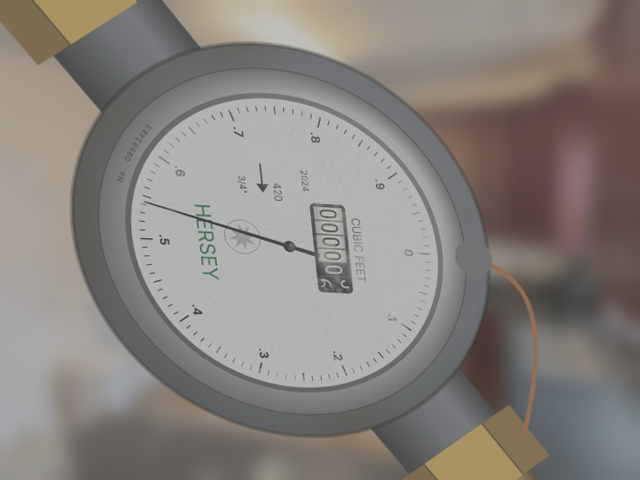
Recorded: {"value": 5.54, "unit": "ft³"}
